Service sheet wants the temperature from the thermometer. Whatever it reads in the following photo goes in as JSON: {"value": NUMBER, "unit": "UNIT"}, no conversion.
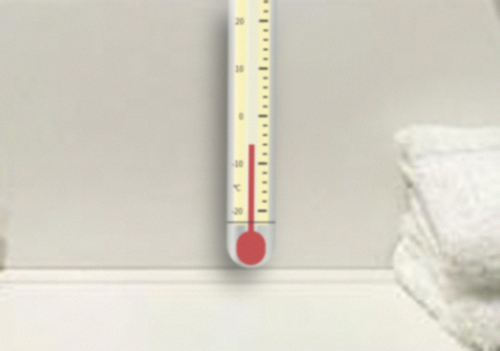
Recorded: {"value": -6, "unit": "°C"}
